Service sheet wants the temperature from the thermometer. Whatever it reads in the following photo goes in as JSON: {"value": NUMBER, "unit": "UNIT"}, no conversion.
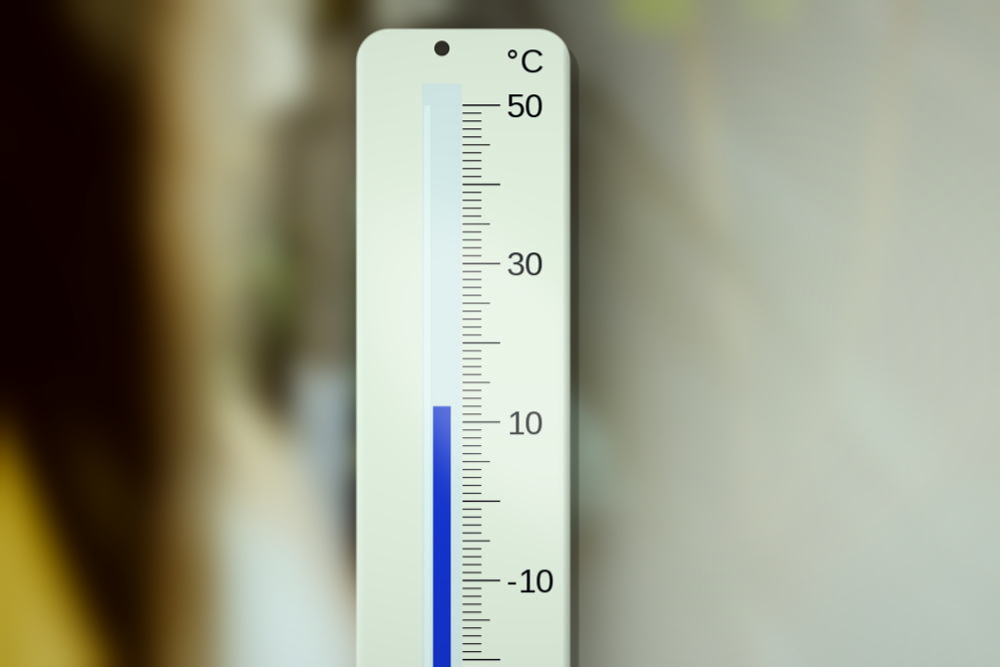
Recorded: {"value": 12, "unit": "°C"}
